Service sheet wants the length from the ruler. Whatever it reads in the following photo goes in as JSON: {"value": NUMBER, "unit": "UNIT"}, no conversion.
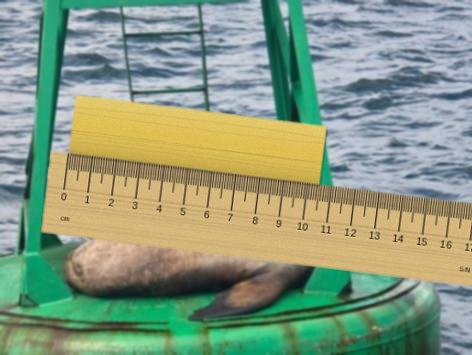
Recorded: {"value": 10.5, "unit": "cm"}
